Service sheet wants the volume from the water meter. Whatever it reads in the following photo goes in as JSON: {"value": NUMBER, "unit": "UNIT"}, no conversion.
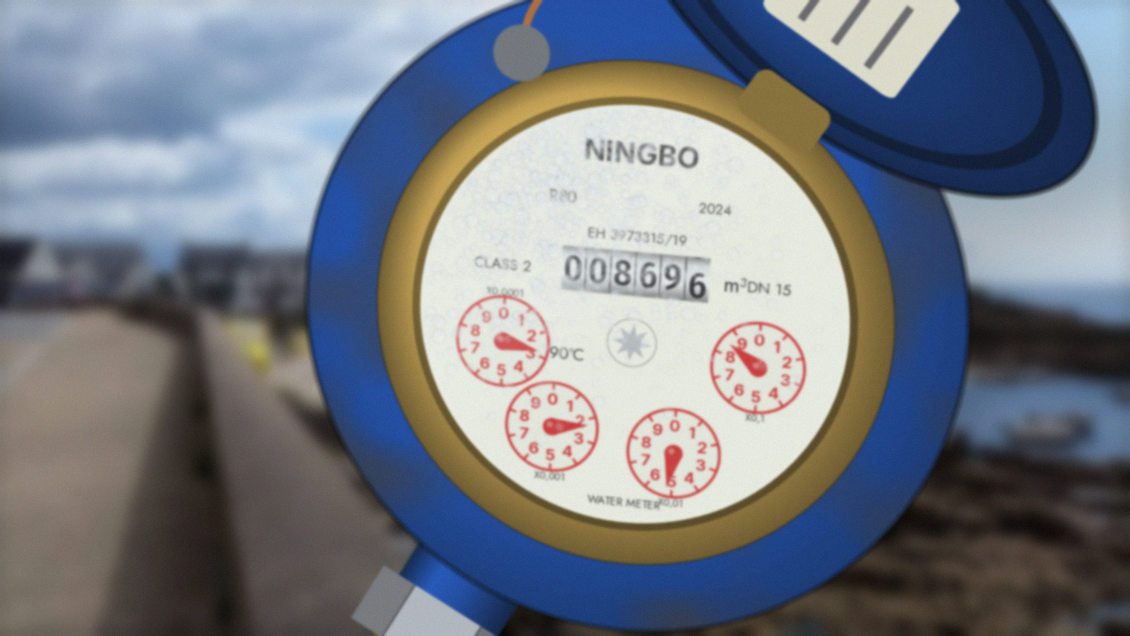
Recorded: {"value": 8695.8522, "unit": "m³"}
